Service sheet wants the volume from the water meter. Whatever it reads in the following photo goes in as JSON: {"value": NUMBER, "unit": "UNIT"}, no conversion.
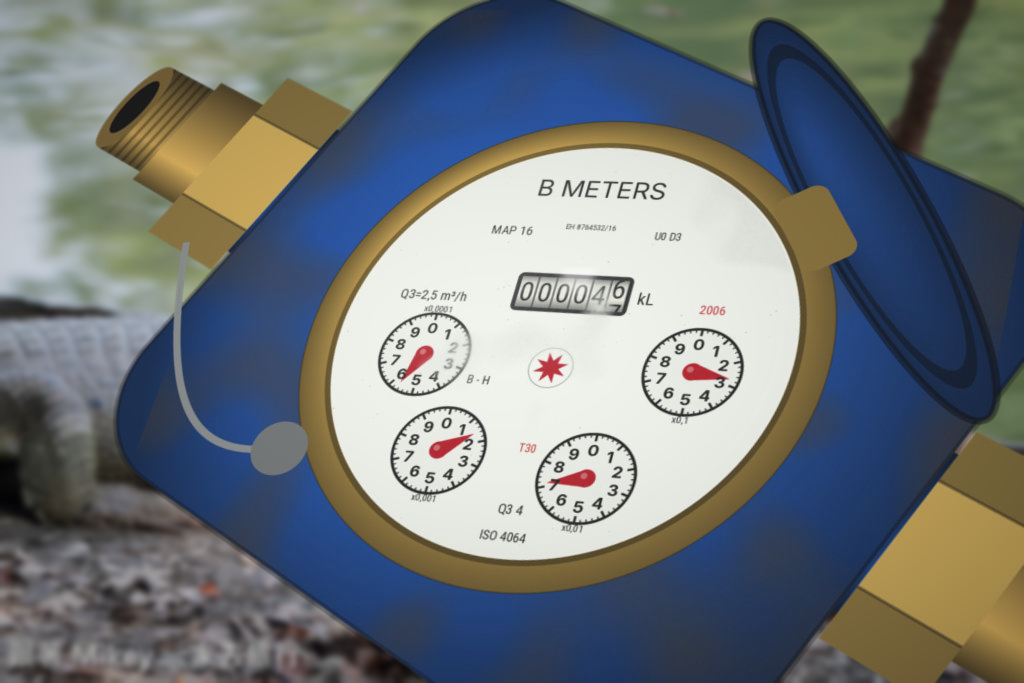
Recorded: {"value": 46.2715, "unit": "kL"}
